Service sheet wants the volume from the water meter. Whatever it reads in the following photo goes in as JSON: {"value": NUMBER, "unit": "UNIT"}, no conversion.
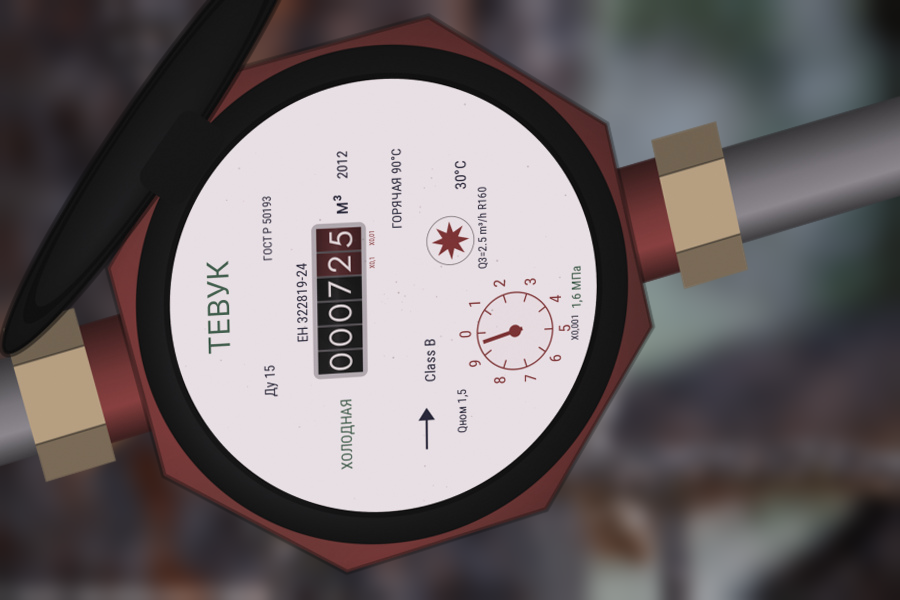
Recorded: {"value": 7.249, "unit": "m³"}
